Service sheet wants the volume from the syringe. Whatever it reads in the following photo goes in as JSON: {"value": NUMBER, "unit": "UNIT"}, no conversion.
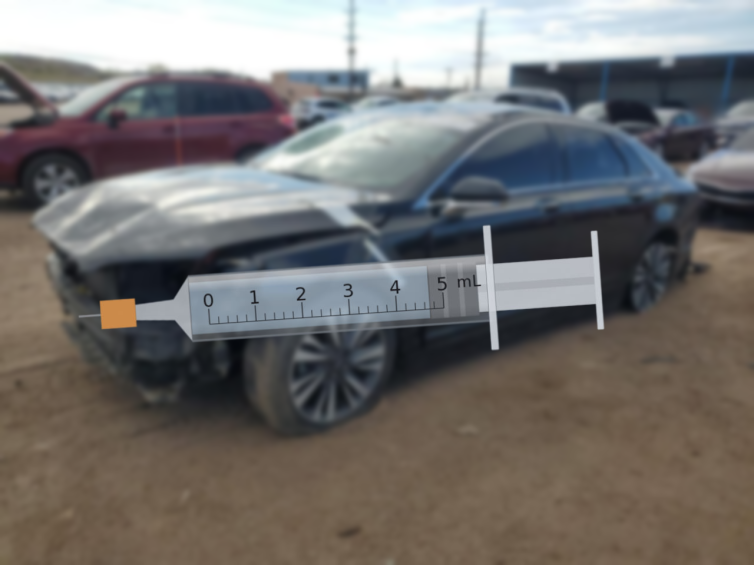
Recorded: {"value": 4.7, "unit": "mL"}
